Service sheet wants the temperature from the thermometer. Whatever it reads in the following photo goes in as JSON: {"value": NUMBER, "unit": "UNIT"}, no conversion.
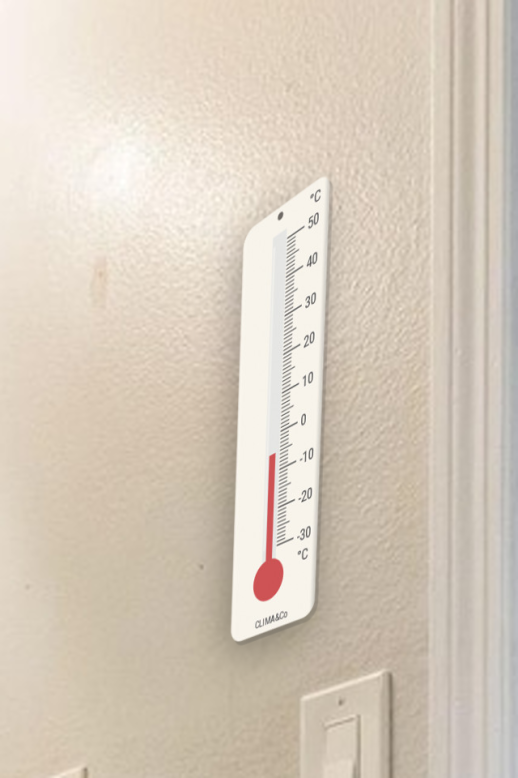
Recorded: {"value": -5, "unit": "°C"}
